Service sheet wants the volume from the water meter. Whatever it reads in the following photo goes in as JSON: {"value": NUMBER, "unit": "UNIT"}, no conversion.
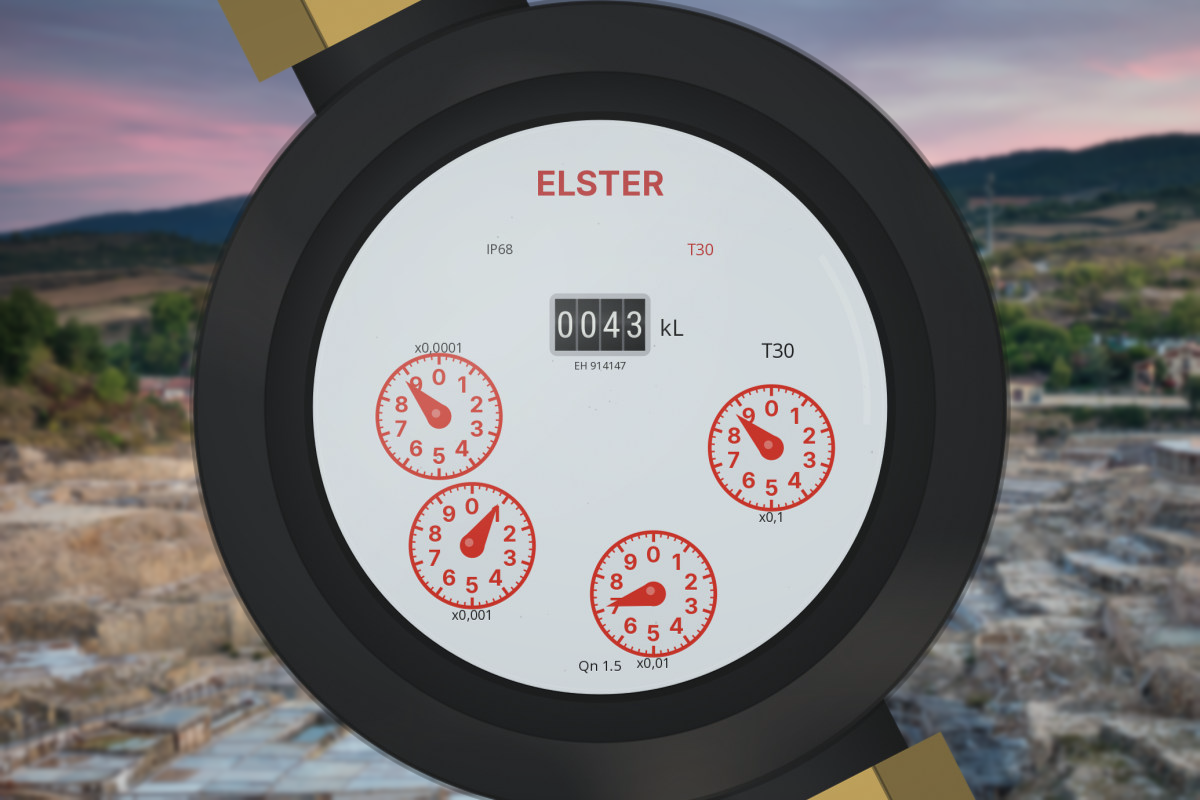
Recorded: {"value": 43.8708, "unit": "kL"}
